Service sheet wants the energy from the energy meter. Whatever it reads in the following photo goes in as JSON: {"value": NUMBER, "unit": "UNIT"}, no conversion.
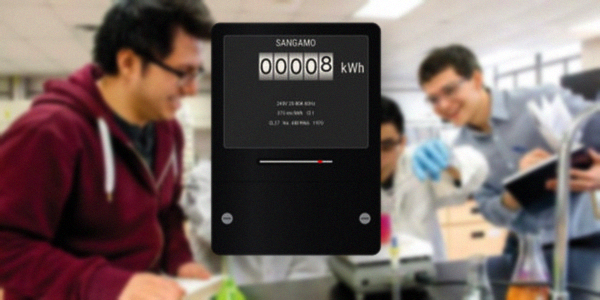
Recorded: {"value": 8, "unit": "kWh"}
